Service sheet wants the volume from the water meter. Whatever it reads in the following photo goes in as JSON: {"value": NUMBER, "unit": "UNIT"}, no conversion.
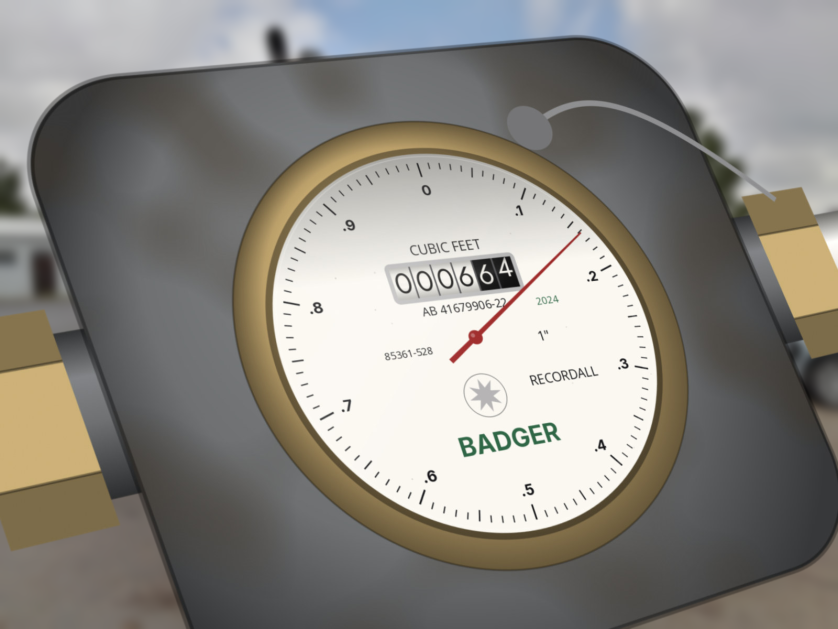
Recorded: {"value": 664.16, "unit": "ft³"}
